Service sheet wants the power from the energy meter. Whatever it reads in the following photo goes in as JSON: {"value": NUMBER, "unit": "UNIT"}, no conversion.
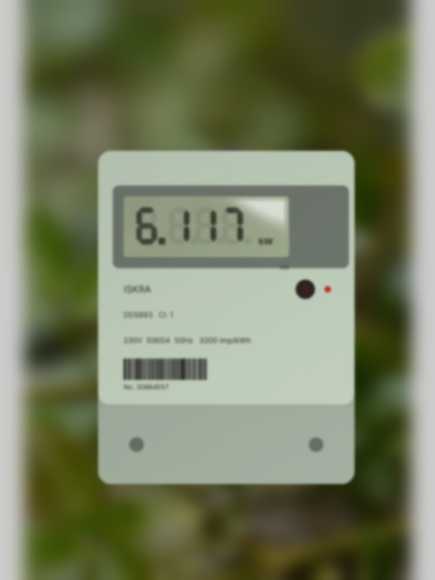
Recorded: {"value": 6.117, "unit": "kW"}
